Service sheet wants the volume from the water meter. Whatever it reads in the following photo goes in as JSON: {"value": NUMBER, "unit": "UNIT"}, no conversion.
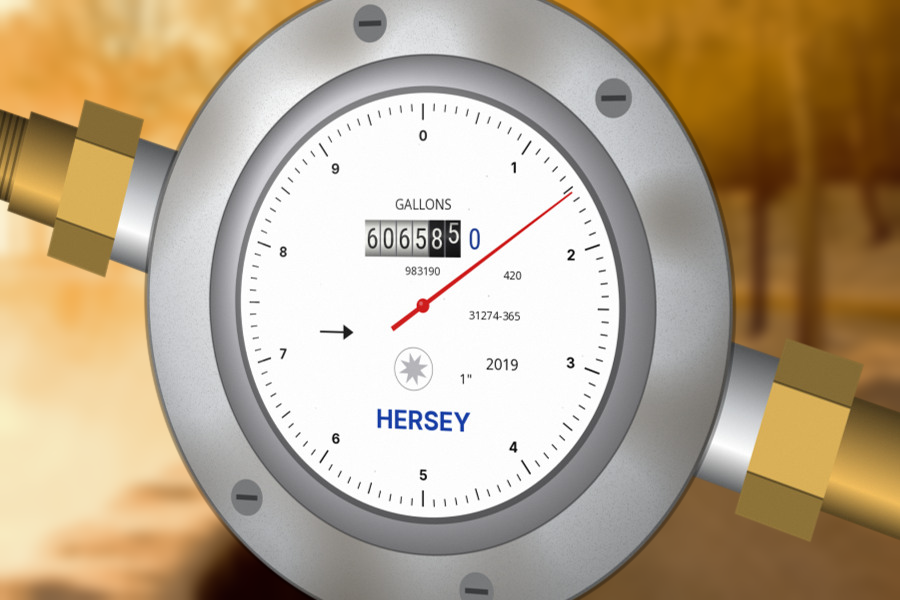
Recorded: {"value": 6065851.5, "unit": "gal"}
